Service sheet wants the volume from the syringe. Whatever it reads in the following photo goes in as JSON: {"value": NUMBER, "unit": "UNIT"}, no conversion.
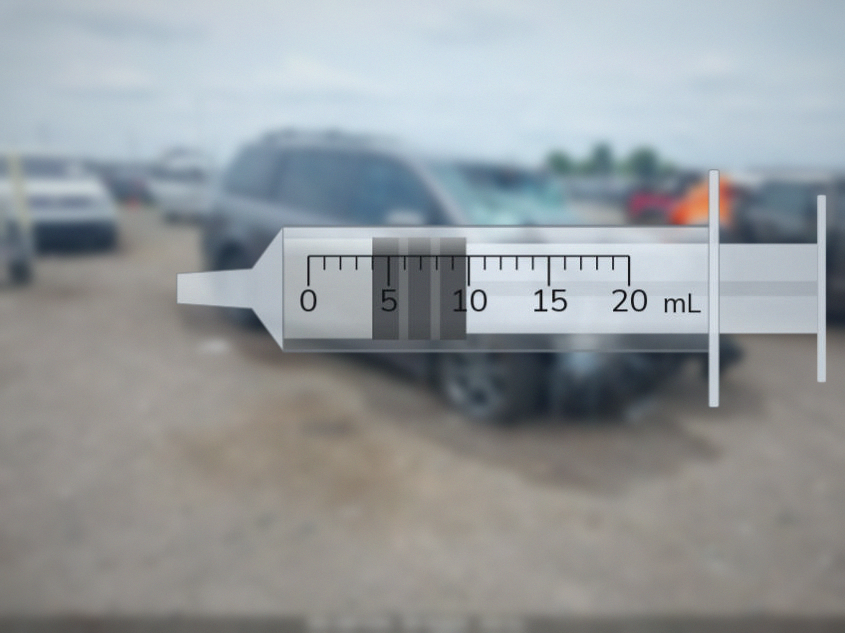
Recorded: {"value": 4, "unit": "mL"}
